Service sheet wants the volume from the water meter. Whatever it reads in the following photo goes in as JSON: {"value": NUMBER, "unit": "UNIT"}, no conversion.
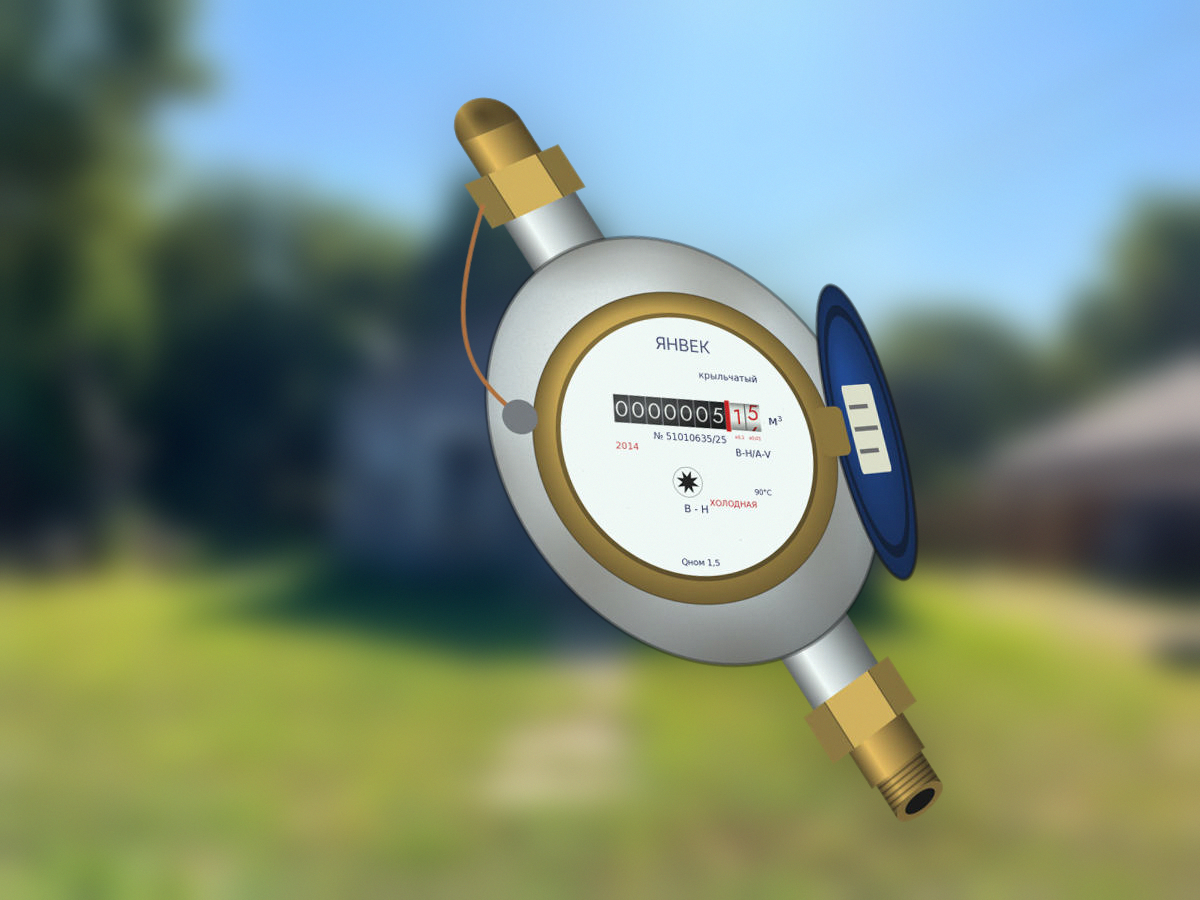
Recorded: {"value": 5.15, "unit": "m³"}
